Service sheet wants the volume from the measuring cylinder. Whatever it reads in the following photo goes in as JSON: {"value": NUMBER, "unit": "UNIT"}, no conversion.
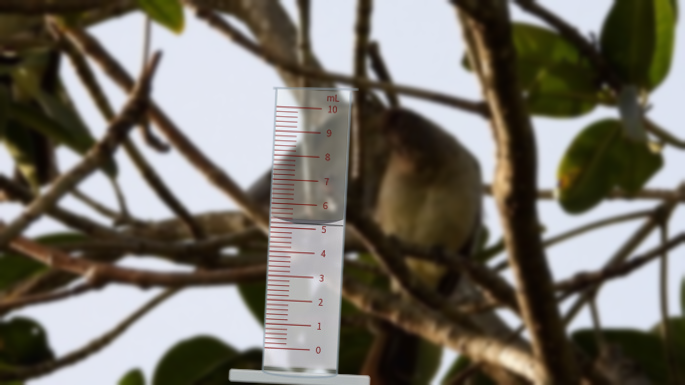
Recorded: {"value": 5.2, "unit": "mL"}
